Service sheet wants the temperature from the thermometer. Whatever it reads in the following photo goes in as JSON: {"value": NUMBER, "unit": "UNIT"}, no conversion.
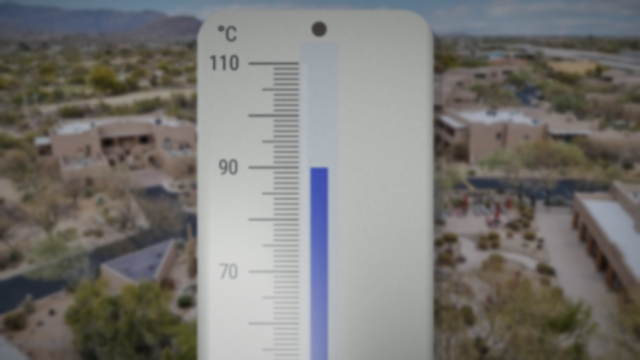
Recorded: {"value": 90, "unit": "°C"}
